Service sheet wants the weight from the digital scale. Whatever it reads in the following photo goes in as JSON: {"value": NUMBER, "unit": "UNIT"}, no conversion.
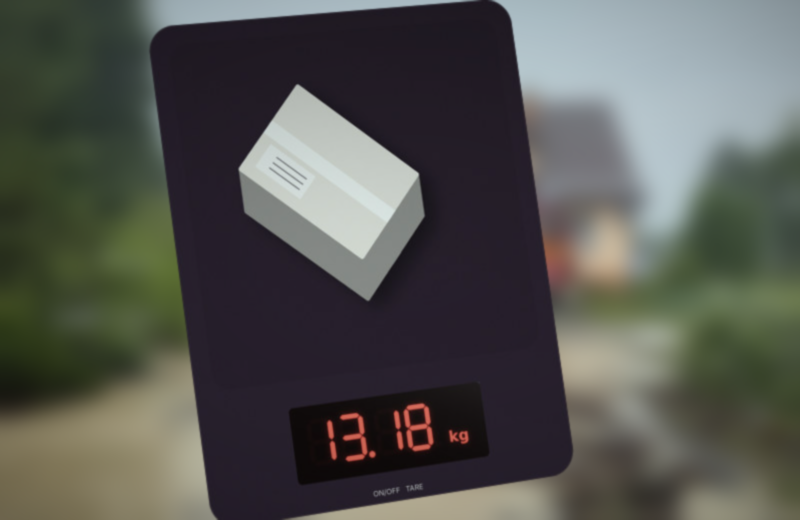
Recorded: {"value": 13.18, "unit": "kg"}
